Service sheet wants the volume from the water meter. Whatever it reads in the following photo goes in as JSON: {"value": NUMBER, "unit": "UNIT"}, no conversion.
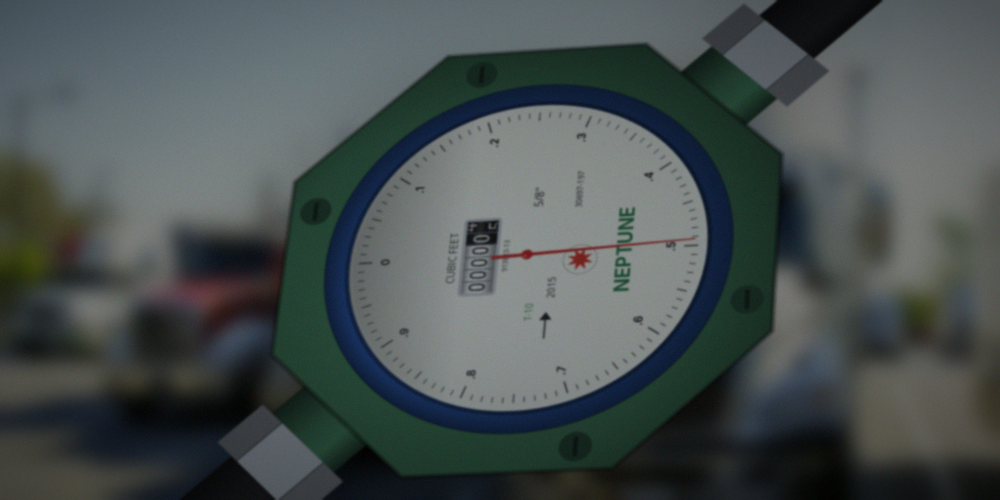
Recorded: {"value": 4.49, "unit": "ft³"}
